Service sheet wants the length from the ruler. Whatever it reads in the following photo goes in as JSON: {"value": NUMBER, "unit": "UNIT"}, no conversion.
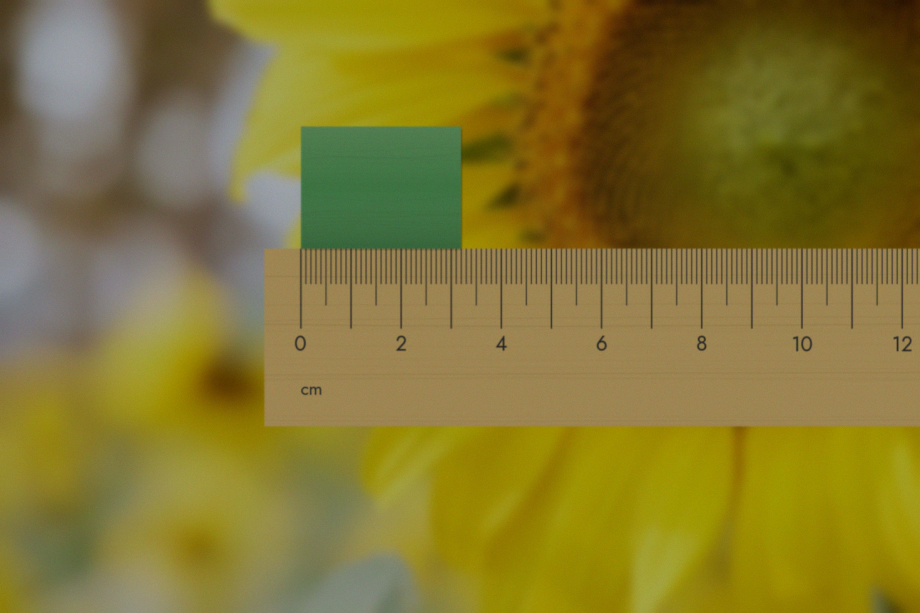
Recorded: {"value": 3.2, "unit": "cm"}
